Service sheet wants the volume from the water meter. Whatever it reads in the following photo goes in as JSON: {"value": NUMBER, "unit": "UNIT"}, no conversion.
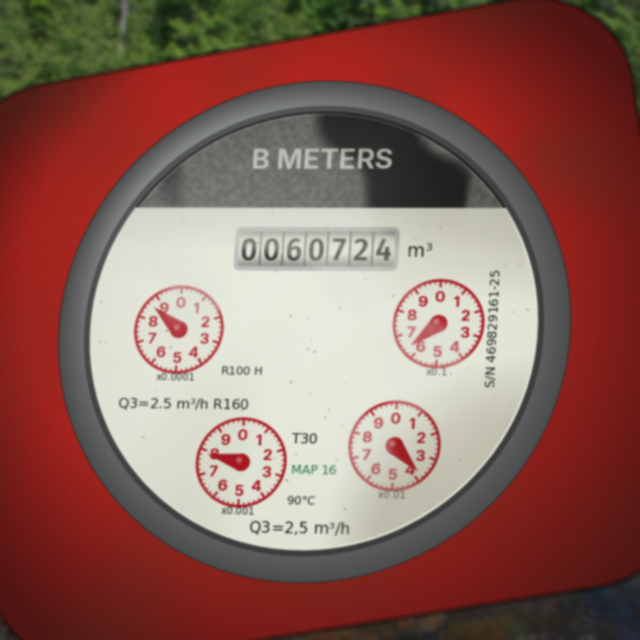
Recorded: {"value": 60724.6378, "unit": "m³"}
